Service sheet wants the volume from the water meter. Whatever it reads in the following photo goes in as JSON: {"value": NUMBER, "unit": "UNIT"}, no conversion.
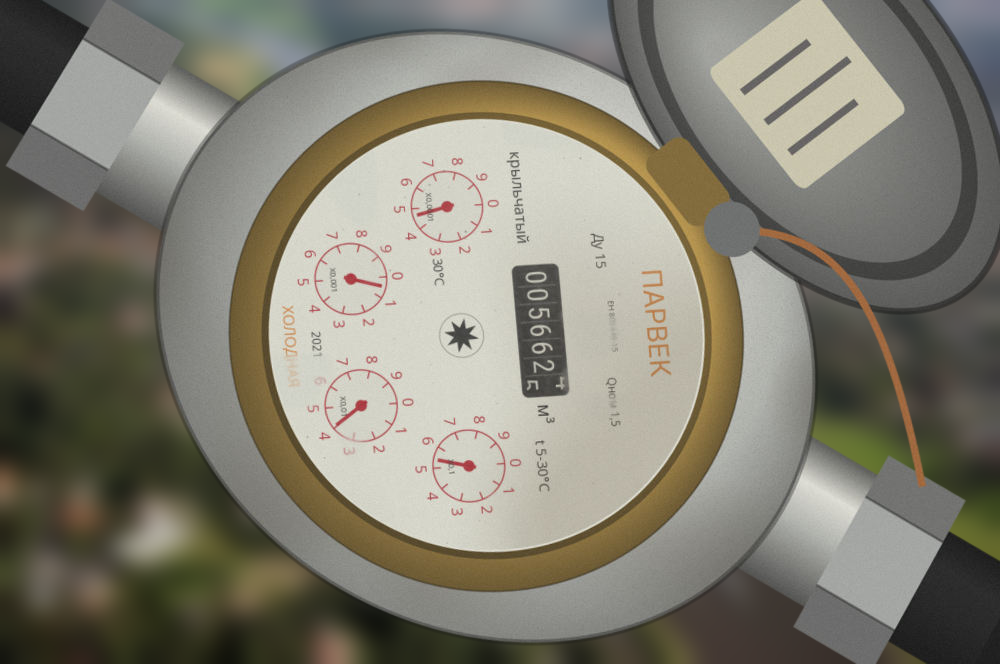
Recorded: {"value": 56624.5404, "unit": "m³"}
